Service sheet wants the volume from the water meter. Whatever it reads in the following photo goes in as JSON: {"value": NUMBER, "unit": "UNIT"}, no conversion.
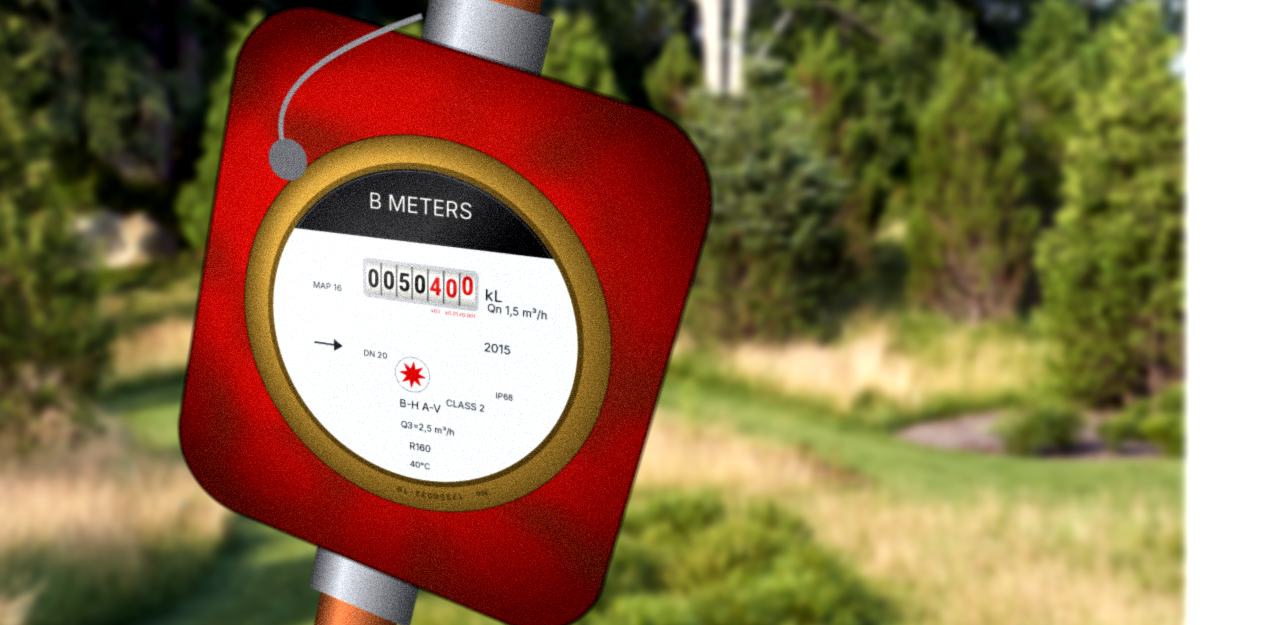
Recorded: {"value": 50.400, "unit": "kL"}
